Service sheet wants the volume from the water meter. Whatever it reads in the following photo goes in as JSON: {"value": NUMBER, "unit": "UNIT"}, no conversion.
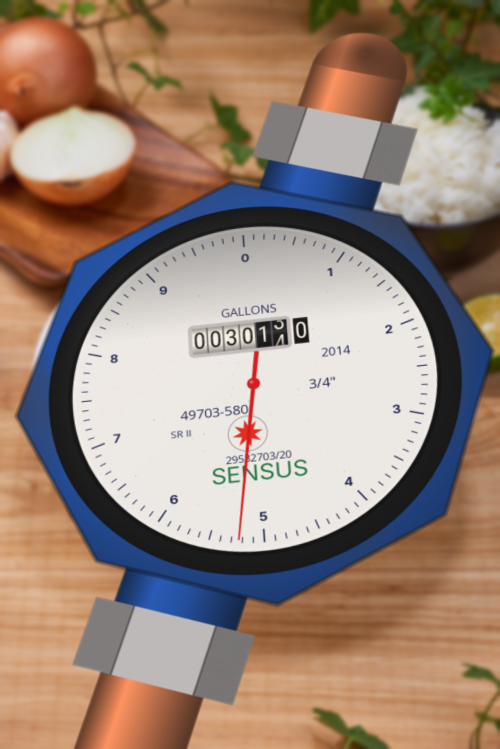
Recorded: {"value": 30135.2, "unit": "gal"}
